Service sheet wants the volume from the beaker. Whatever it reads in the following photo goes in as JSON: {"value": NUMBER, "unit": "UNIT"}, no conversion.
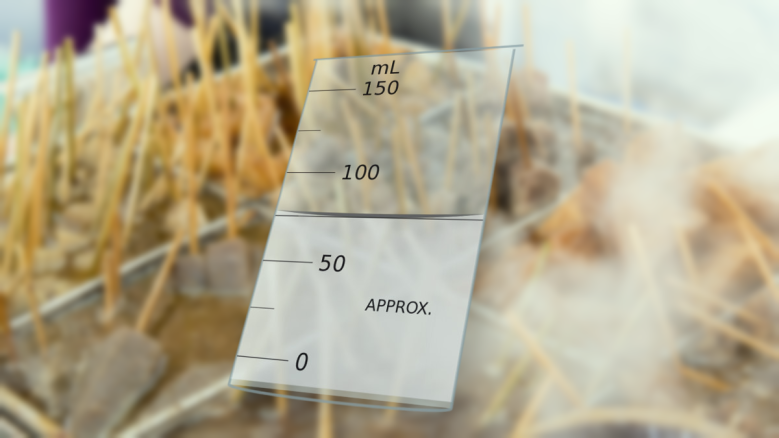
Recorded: {"value": 75, "unit": "mL"}
